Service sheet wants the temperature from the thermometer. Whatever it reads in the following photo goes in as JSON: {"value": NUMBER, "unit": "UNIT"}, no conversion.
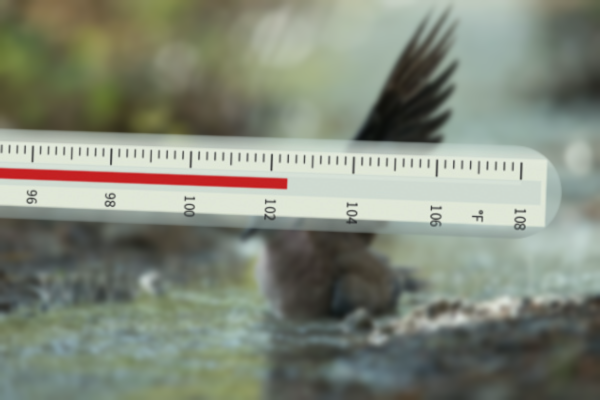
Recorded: {"value": 102.4, "unit": "°F"}
